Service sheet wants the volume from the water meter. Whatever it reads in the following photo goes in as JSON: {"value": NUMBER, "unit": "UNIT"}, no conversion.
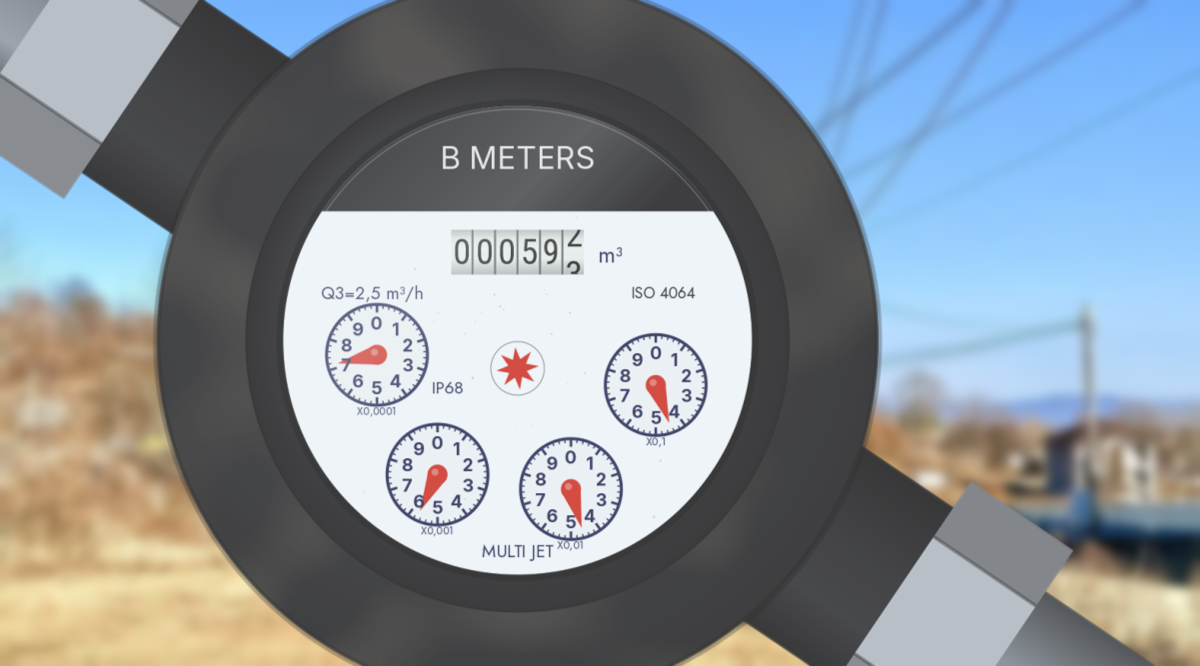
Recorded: {"value": 592.4457, "unit": "m³"}
